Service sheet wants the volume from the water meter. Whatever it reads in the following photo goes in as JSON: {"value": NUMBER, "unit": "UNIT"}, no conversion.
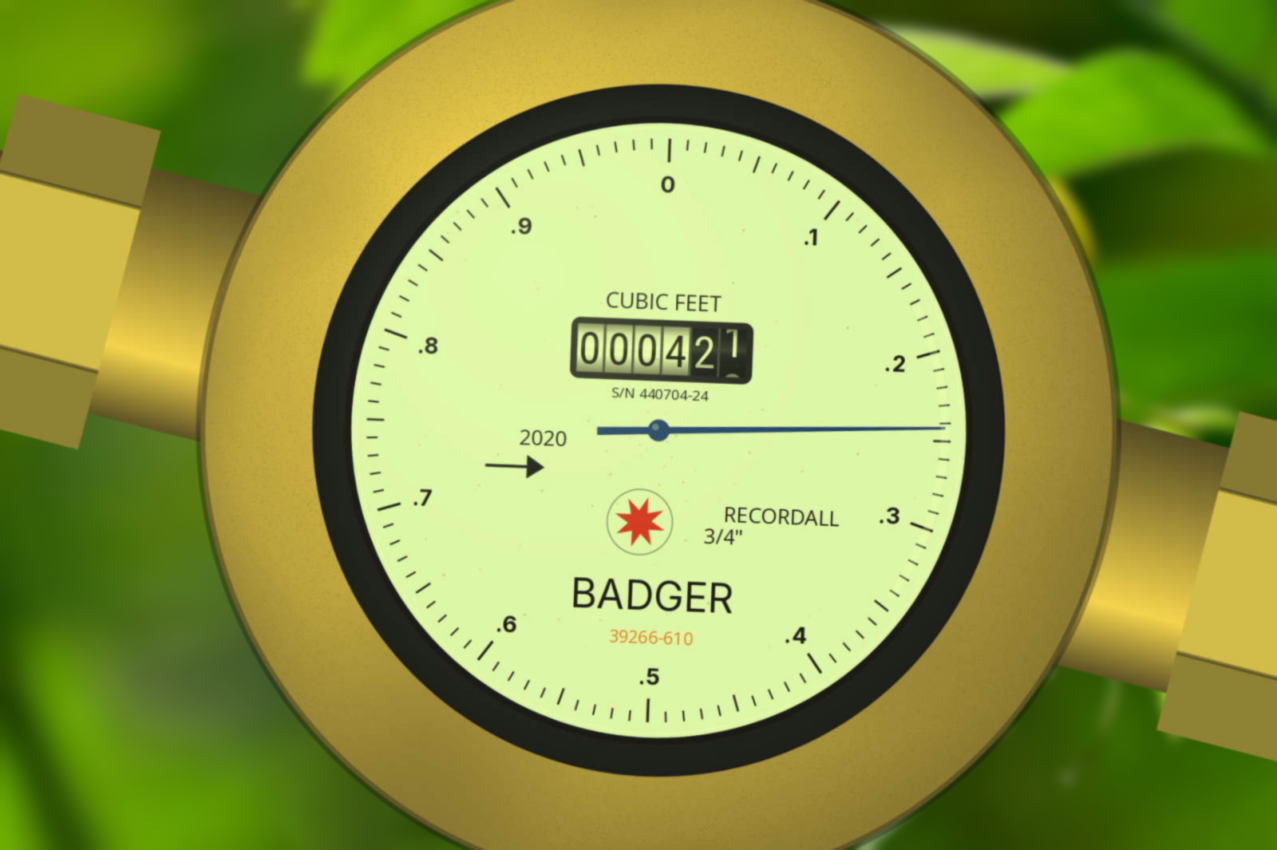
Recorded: {"value": 421.24, "unit": "ft³"}
